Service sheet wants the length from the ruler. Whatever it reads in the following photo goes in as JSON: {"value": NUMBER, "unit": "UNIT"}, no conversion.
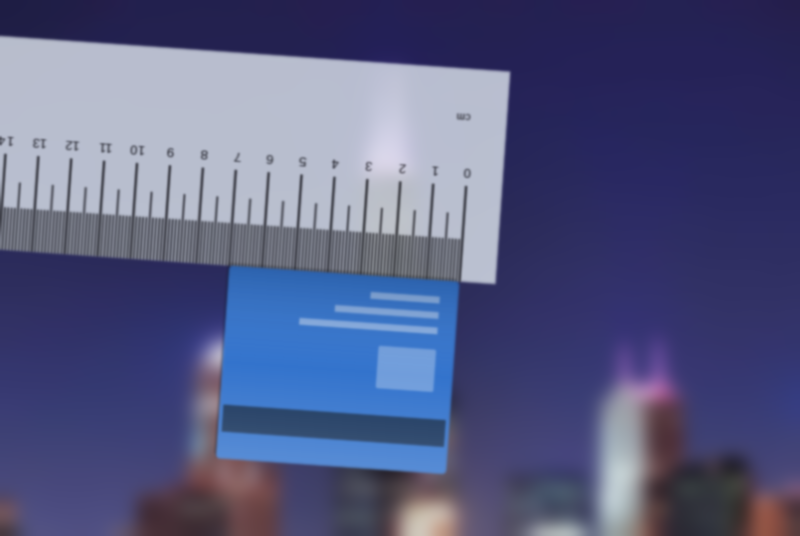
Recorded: {"value": 7, "unit": "cm"}
